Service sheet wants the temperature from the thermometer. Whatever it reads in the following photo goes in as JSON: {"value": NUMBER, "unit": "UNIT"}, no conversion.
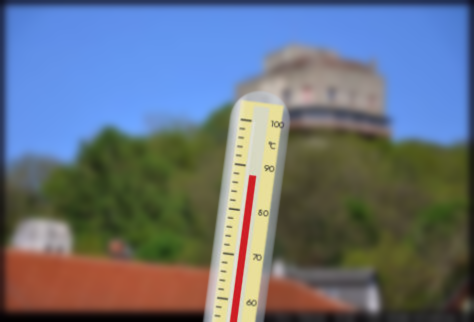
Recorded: {"value": 88, "unit": "°C"}
